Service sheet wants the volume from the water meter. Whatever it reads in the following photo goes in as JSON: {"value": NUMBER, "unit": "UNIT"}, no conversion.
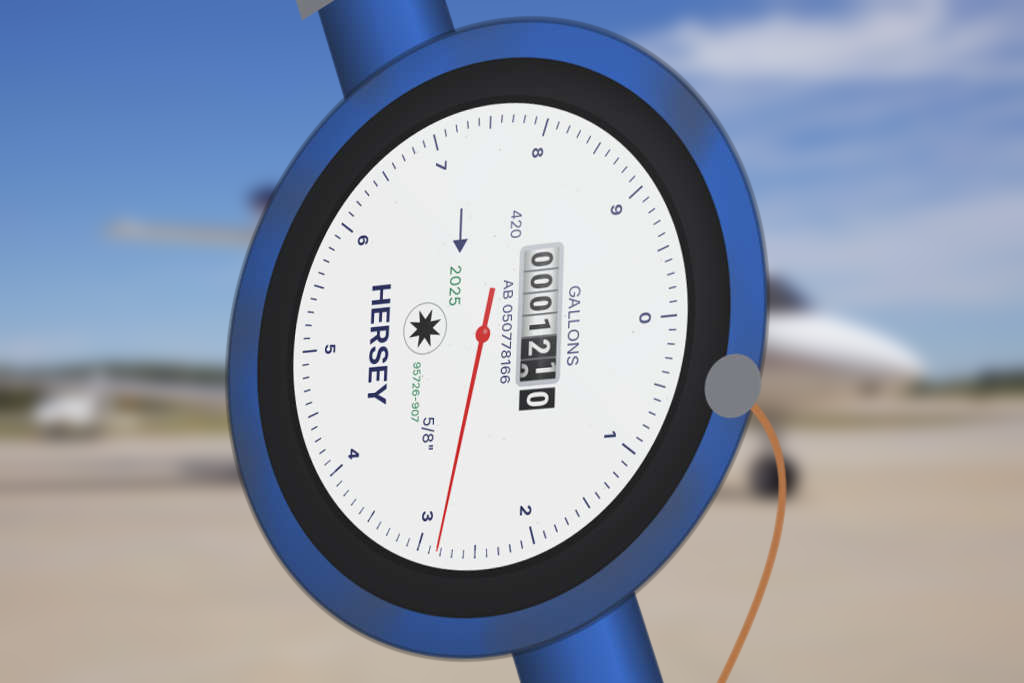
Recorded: {"value": 1212.8, "unit": "gal"}
